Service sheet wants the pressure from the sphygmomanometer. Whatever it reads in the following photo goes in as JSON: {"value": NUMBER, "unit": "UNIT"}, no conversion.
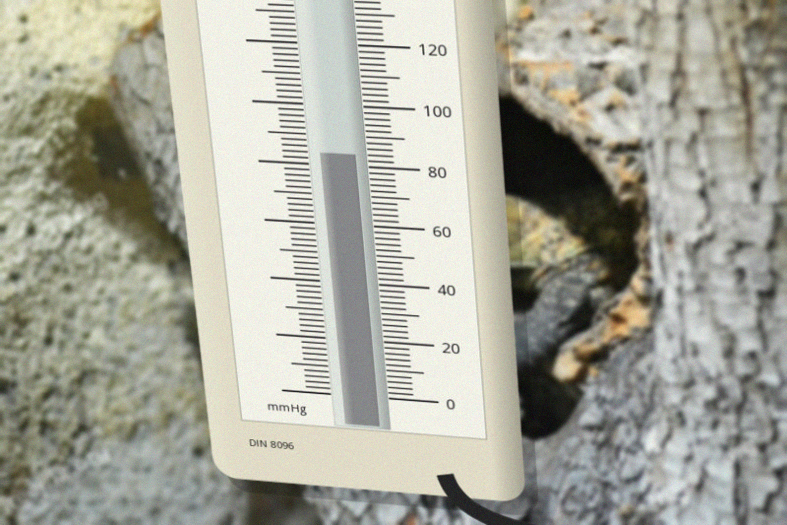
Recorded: {"value": 84, "unit": "mmHg"}
